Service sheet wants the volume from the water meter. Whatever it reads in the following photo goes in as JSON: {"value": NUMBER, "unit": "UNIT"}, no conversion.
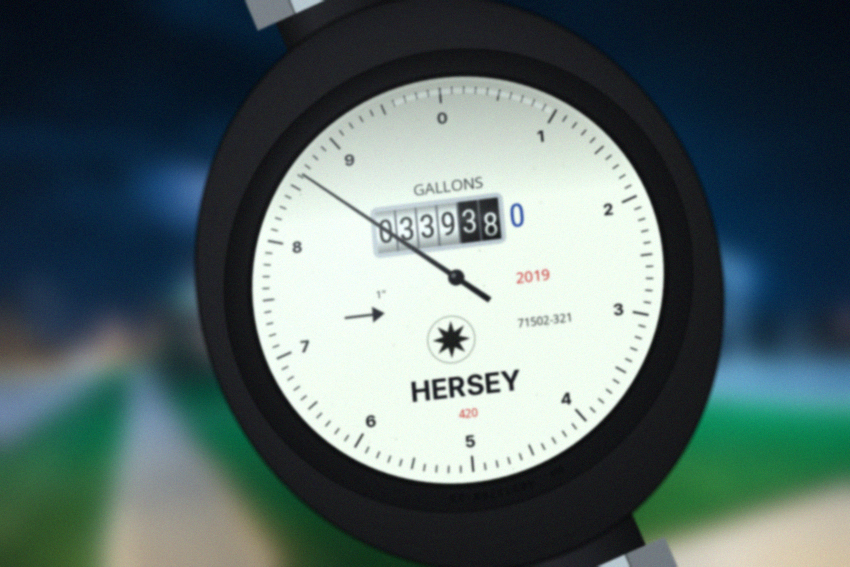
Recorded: {"value": 339378.6, "unit": "gal"}
